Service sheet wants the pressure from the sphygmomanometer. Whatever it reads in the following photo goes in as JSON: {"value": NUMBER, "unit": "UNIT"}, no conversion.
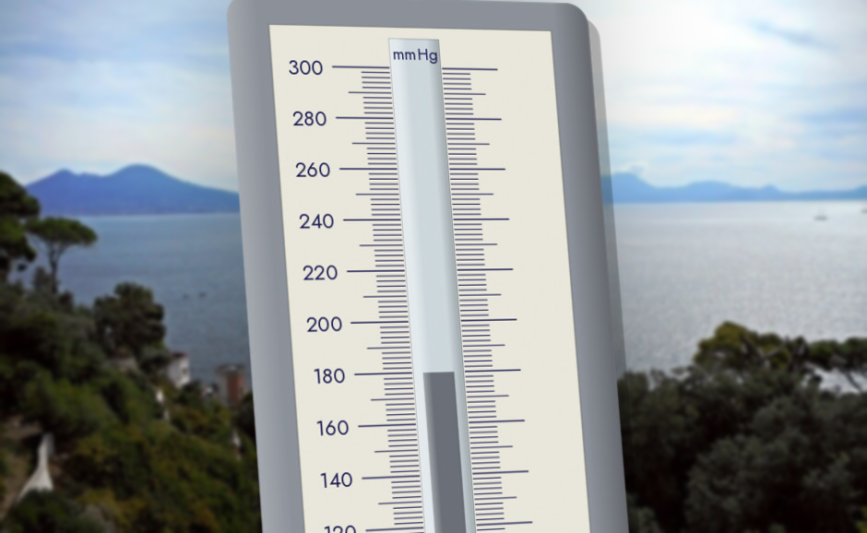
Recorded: {"value": 180, "unit": "mmHg"}
